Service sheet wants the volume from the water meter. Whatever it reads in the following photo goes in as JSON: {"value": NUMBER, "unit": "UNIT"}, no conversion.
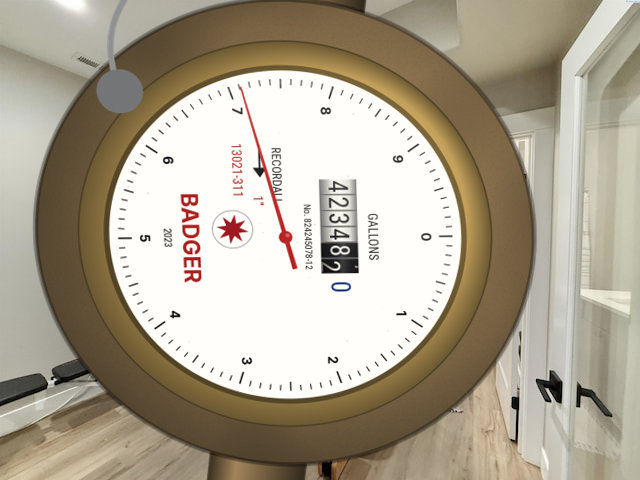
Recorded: {"value": 4234817.1, "unit": "gal"}
